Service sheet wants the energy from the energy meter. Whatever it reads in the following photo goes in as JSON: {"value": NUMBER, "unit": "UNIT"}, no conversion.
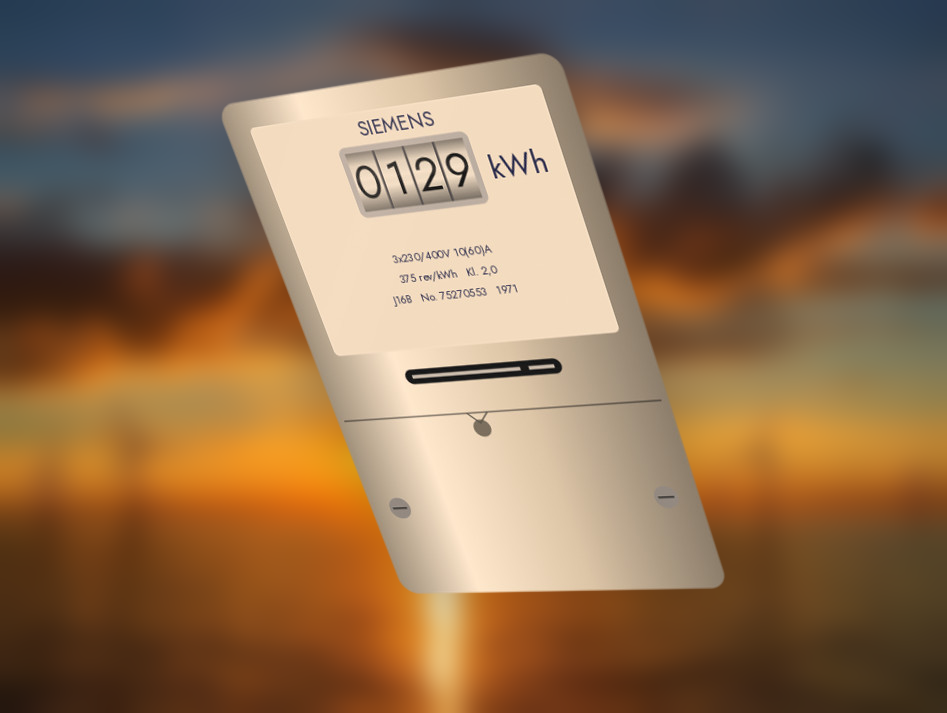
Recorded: {"value": 129, "unit": "kWh"}
